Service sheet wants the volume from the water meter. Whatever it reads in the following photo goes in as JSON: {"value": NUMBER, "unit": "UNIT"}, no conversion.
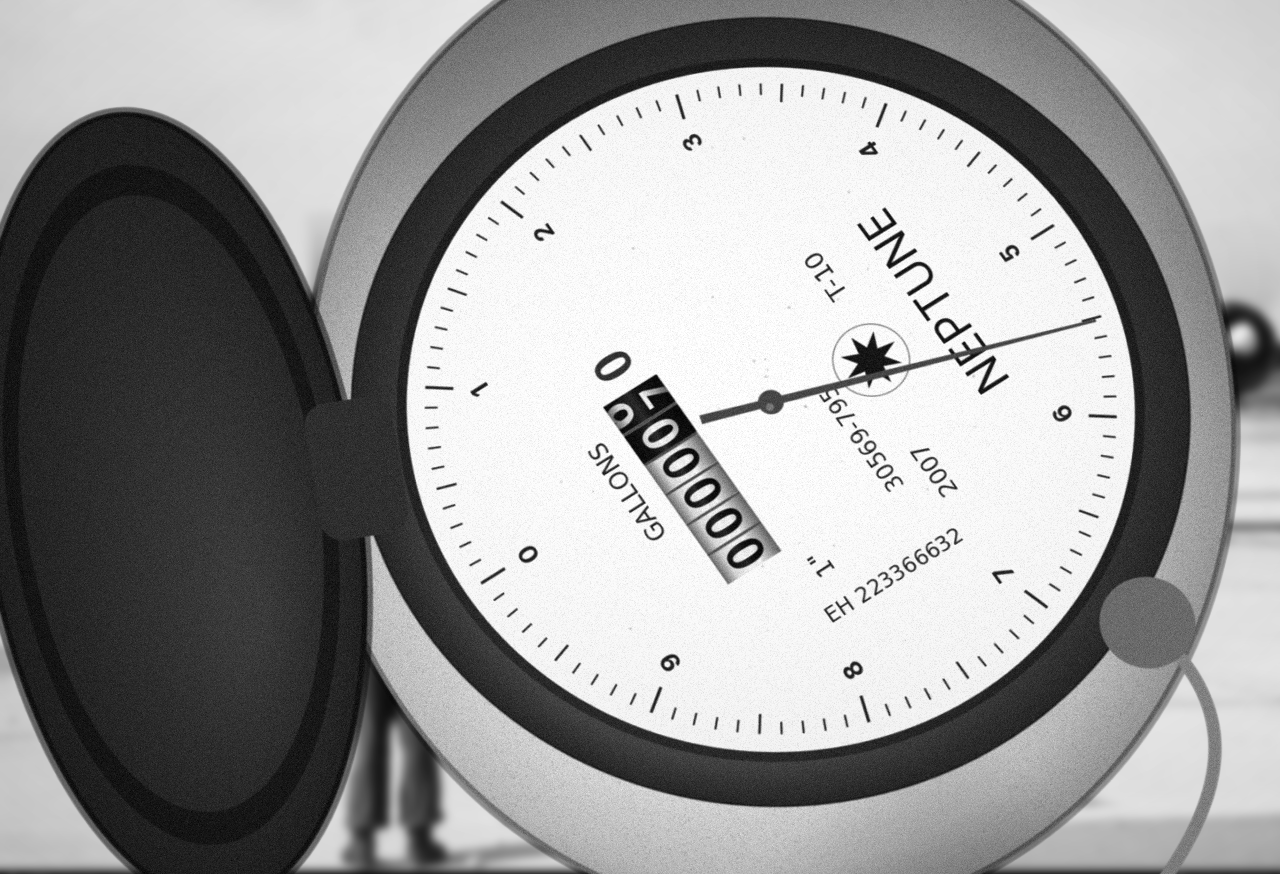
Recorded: {"value": 65.5, "unit": "gal"}
